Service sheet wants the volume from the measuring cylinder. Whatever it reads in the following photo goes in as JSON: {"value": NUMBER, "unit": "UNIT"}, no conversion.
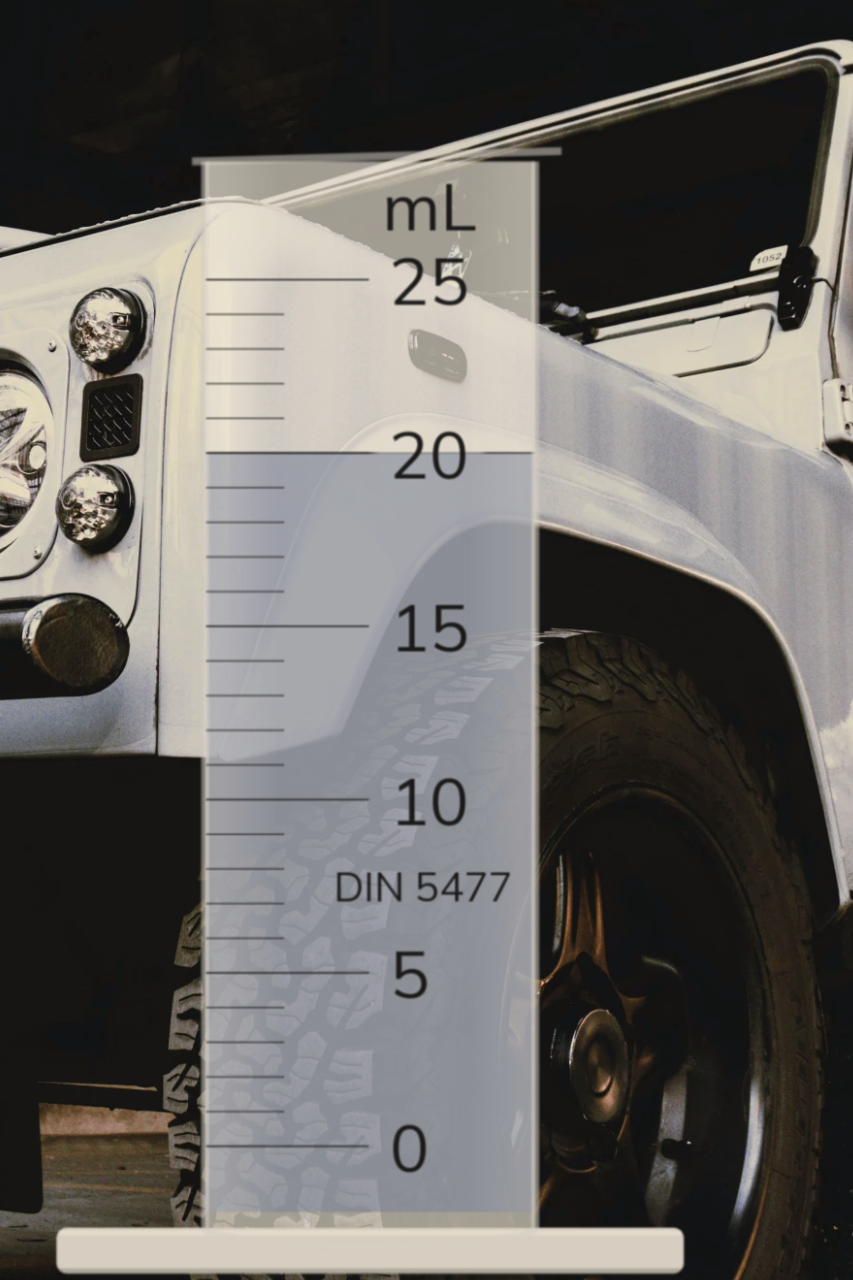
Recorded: {"value": 20, "unit": "mL"}
